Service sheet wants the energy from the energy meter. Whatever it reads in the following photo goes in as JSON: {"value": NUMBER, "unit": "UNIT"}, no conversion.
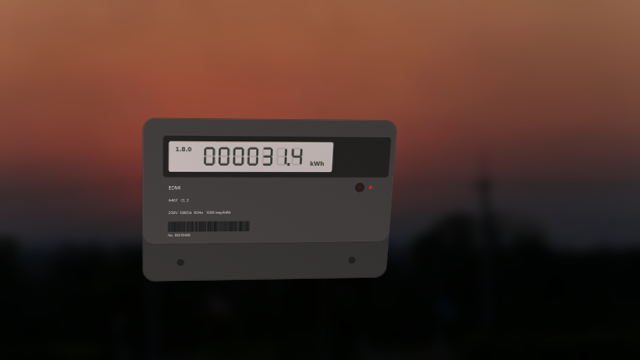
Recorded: {"value": 31.4, "unit": "kWh"}
